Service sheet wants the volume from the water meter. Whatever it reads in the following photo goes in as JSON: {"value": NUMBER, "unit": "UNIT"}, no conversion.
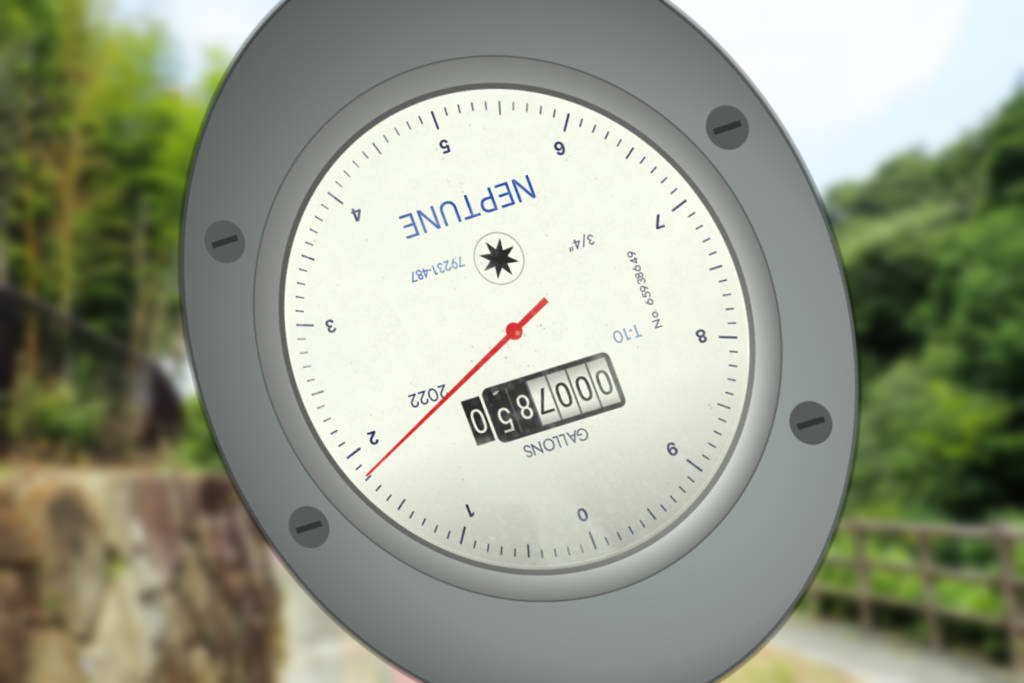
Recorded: {"value": 7851.8, "unit": "gal"}
